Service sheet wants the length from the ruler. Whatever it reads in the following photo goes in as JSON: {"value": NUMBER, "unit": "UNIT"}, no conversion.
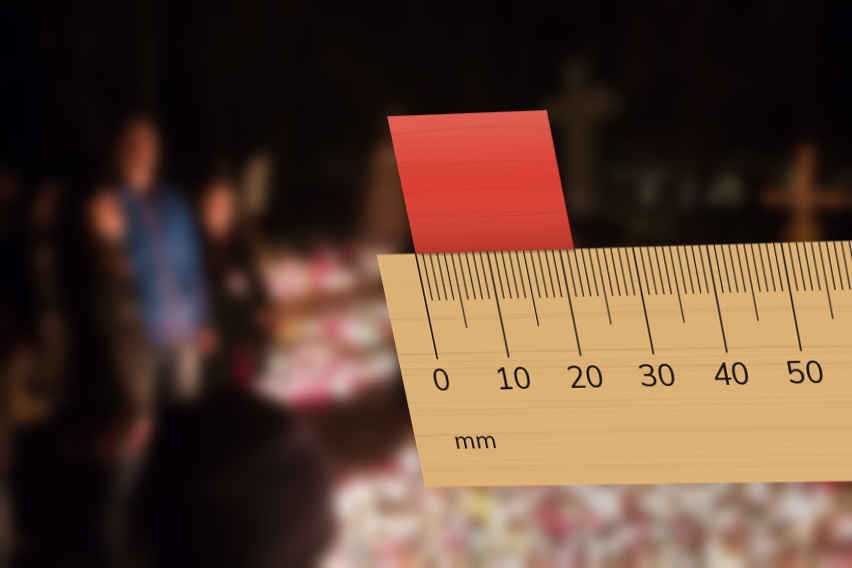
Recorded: {"value": 22, "unit": "mm"}
